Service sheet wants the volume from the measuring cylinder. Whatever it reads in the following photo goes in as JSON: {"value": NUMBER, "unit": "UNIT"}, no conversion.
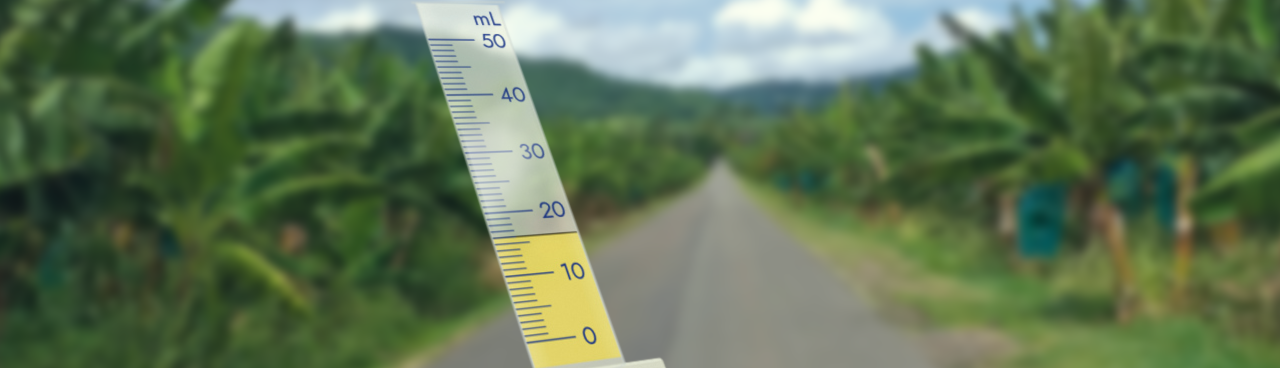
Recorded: {"value": 16, "unit": "mL"}
